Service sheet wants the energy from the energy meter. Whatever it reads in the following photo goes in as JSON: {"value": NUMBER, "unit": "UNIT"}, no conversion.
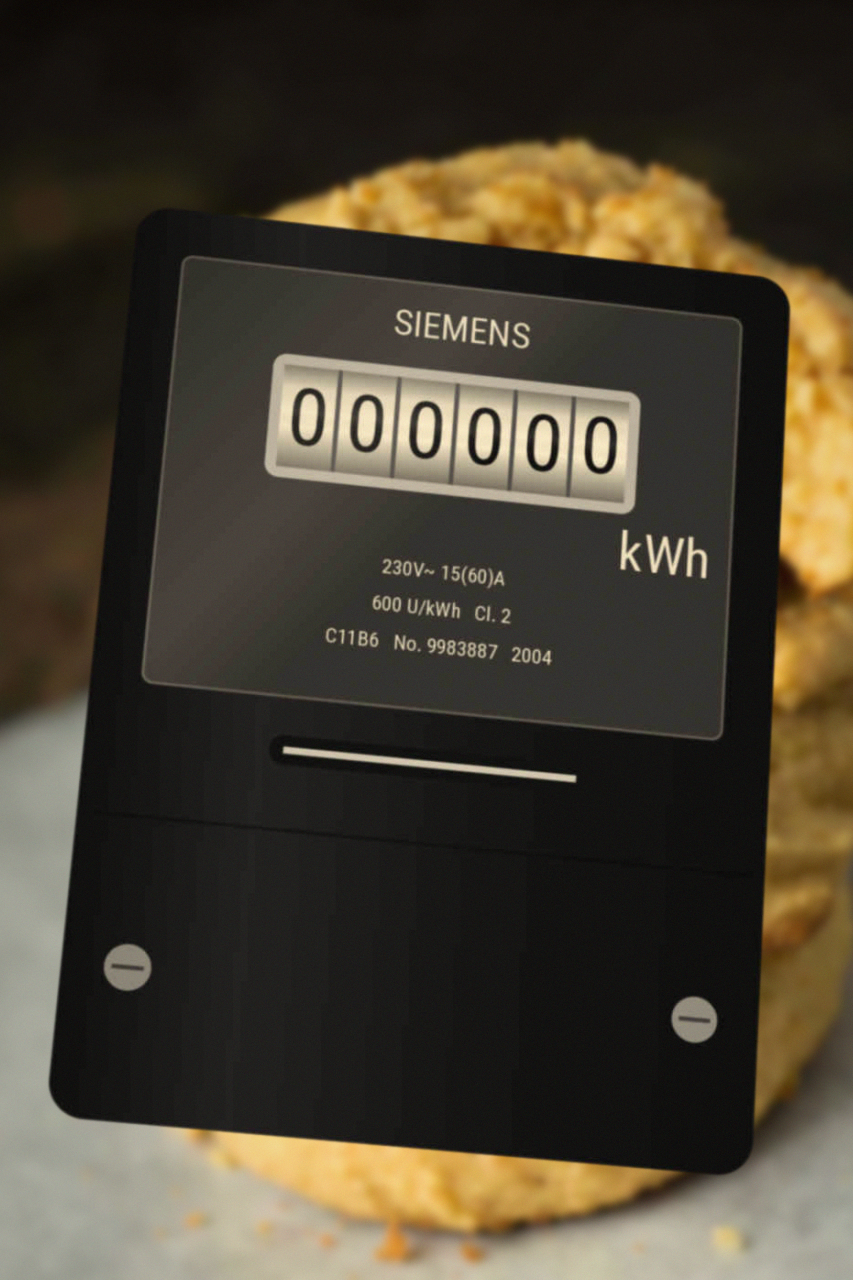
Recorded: {"value": 0, "unit": "kWh"}
